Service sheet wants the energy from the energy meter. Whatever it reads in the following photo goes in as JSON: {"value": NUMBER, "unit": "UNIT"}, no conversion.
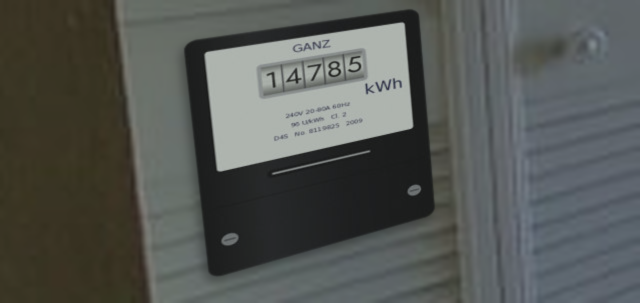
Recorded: {"value": 14785, "unit": "kWh"}
